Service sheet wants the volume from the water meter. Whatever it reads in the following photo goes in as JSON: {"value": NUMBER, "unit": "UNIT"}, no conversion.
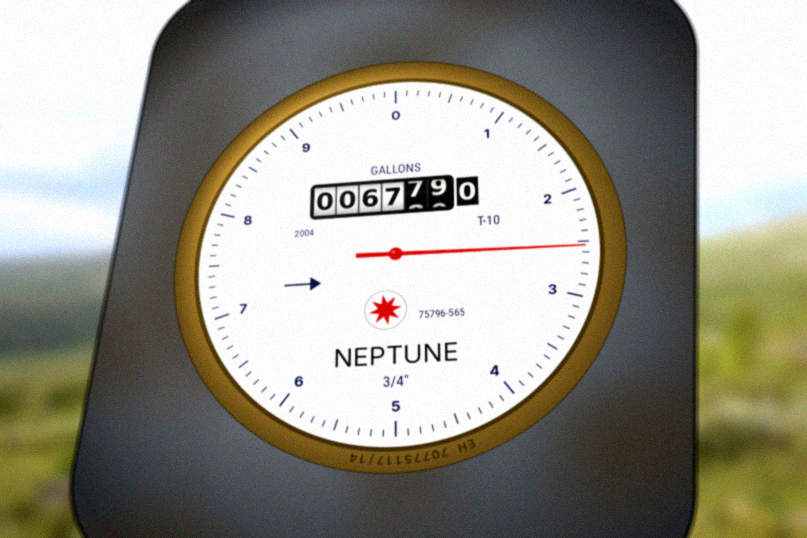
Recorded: {"value": 67792.5, "unit": "gal"}
